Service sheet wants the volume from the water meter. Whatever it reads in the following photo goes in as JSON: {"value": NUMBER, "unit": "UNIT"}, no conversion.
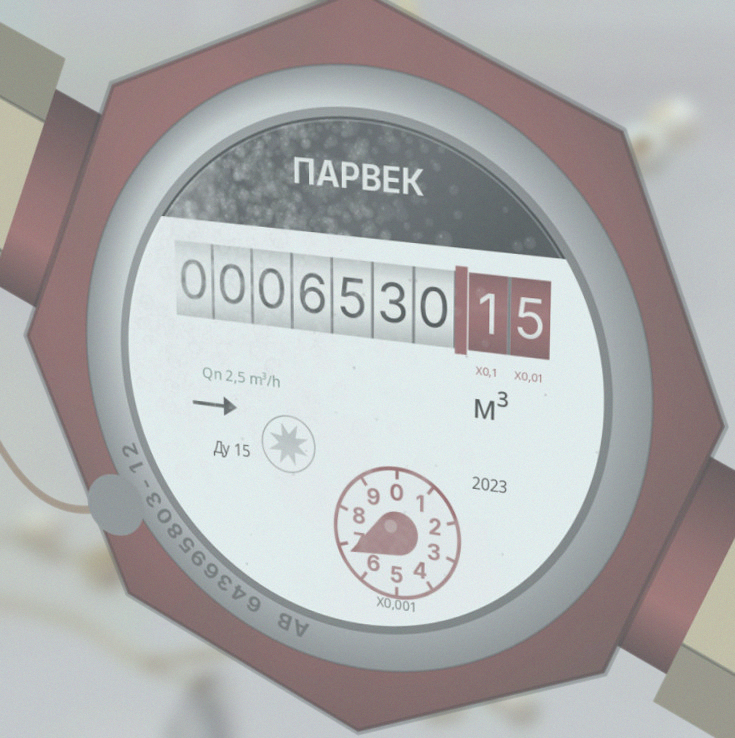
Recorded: {"value": 6530.156, "unit": "m³"}
